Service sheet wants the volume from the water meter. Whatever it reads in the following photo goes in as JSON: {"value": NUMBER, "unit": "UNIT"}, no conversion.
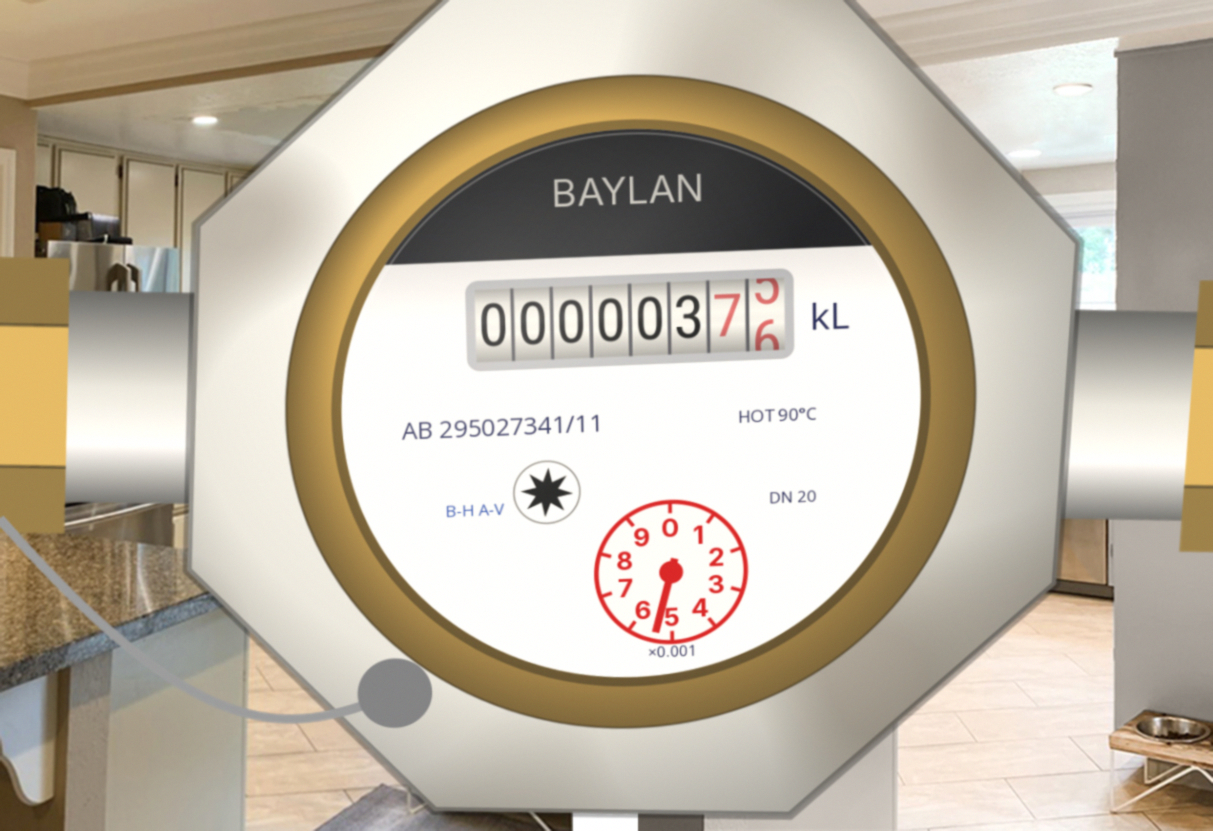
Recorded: {"value": 3.755, "unit": "kL"}
